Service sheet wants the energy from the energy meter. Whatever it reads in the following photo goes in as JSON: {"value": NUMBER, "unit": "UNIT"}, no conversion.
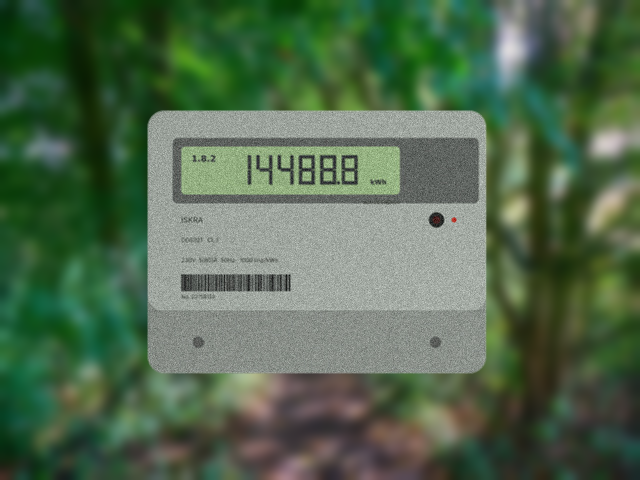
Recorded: {"value": 14488.8, "unit": "kWh"}
